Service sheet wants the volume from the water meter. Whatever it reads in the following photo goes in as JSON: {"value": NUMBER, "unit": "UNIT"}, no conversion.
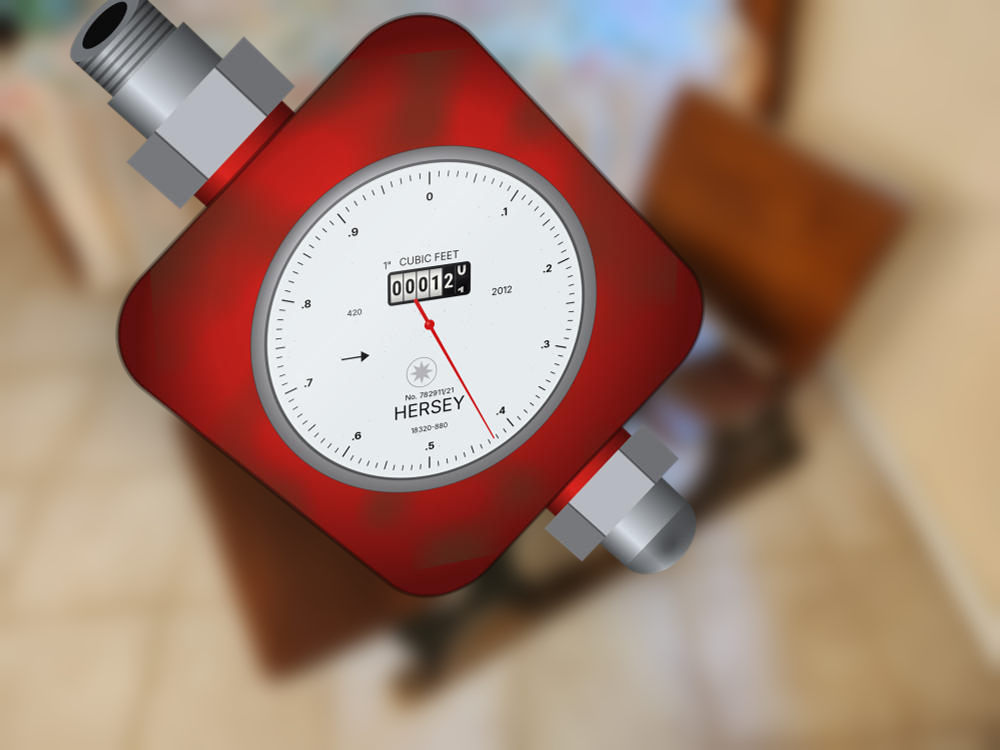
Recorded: {"value": 120.42, "unit": "ft³"}
